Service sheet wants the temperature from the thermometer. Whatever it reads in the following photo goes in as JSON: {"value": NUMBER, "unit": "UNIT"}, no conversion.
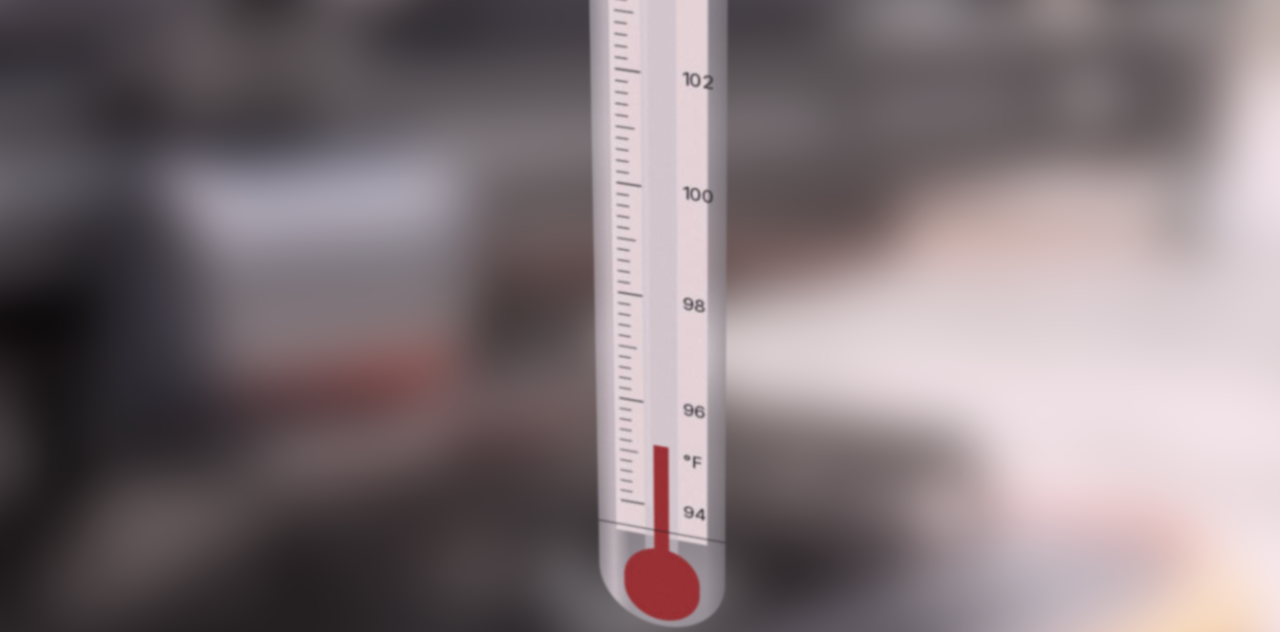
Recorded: {"value": 95.2, "unit": "°F"}
